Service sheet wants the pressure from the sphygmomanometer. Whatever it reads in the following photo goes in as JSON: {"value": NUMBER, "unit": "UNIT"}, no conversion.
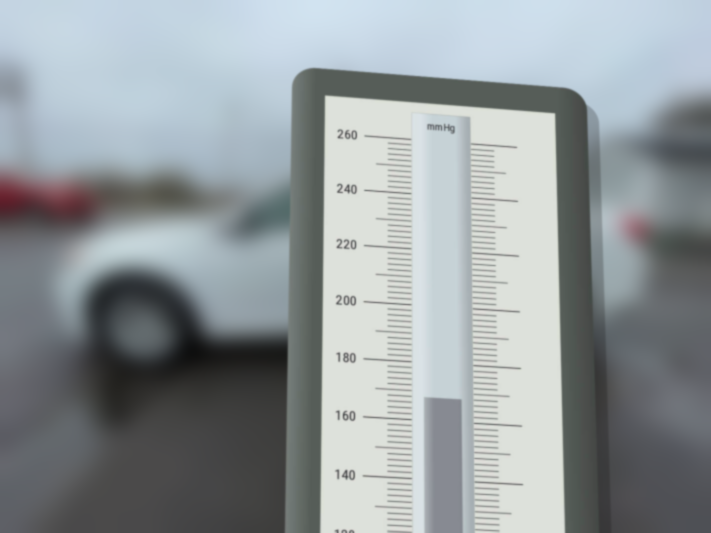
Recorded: {"value": 168, "unit": "mmHg"}
